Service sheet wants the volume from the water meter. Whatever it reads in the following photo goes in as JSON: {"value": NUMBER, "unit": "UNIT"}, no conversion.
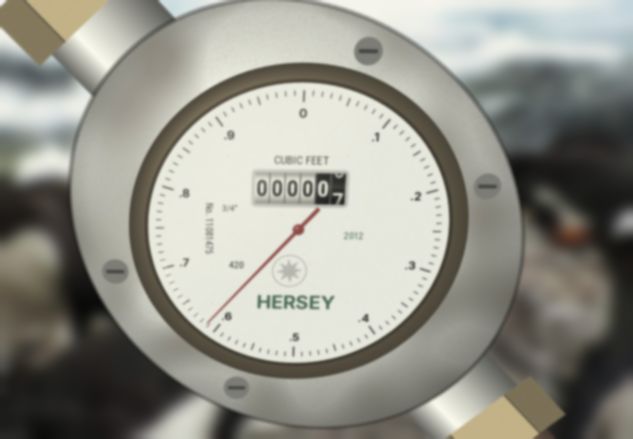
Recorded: {"value": 6.61, "unit": "ft³"}
